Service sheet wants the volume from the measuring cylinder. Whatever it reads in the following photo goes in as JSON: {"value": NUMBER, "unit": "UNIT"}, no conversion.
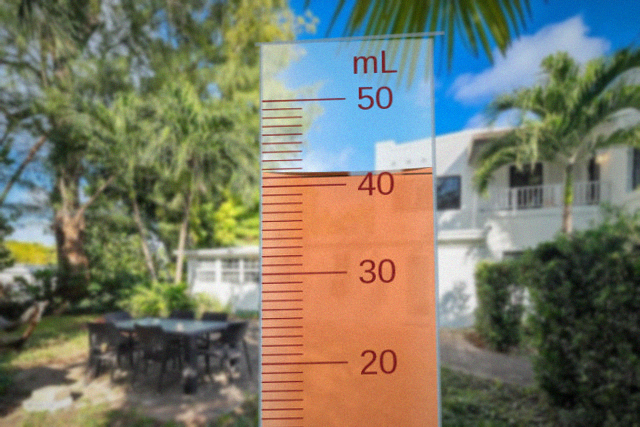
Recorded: {"value": 41, "unit": "mL"}
